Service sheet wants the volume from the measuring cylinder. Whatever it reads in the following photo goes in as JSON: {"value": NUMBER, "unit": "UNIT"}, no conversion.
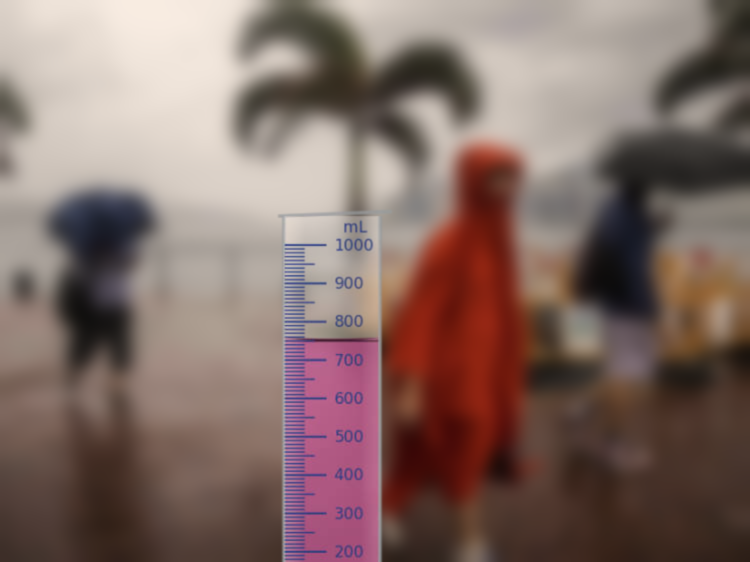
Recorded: {"value": 750, "unit": "mL"}
